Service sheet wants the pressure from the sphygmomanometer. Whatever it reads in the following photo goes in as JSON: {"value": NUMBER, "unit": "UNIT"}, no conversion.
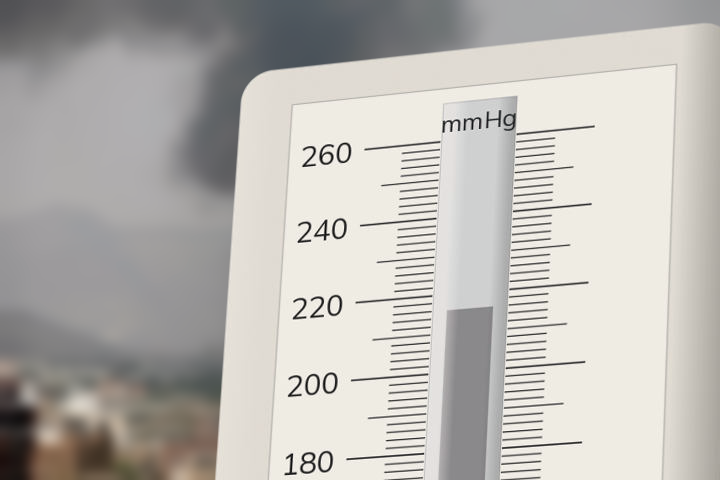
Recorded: {"value": 216, "unit": "mmHg"}
